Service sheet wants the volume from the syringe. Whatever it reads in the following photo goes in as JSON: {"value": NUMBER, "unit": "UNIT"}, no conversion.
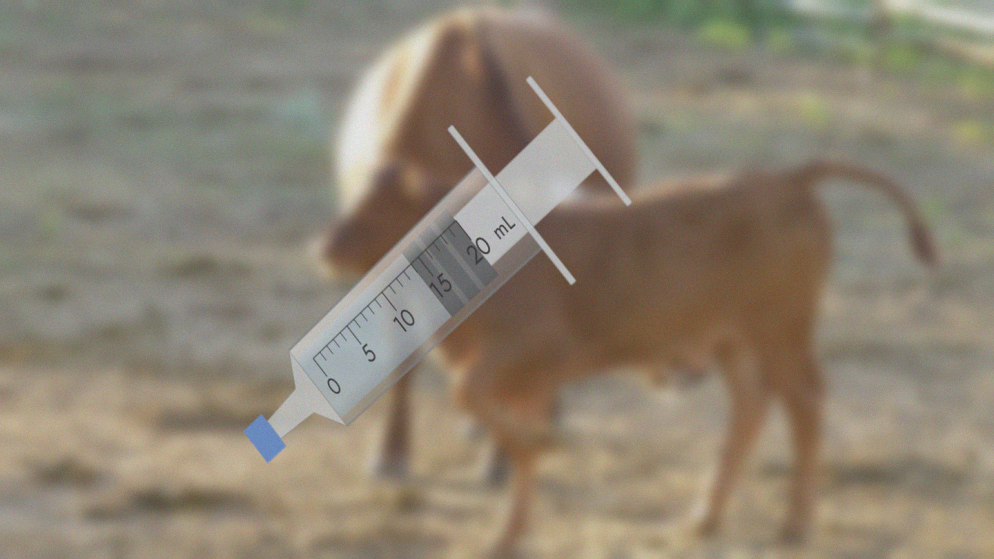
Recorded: {"value": 14, "unit": "mL"}
